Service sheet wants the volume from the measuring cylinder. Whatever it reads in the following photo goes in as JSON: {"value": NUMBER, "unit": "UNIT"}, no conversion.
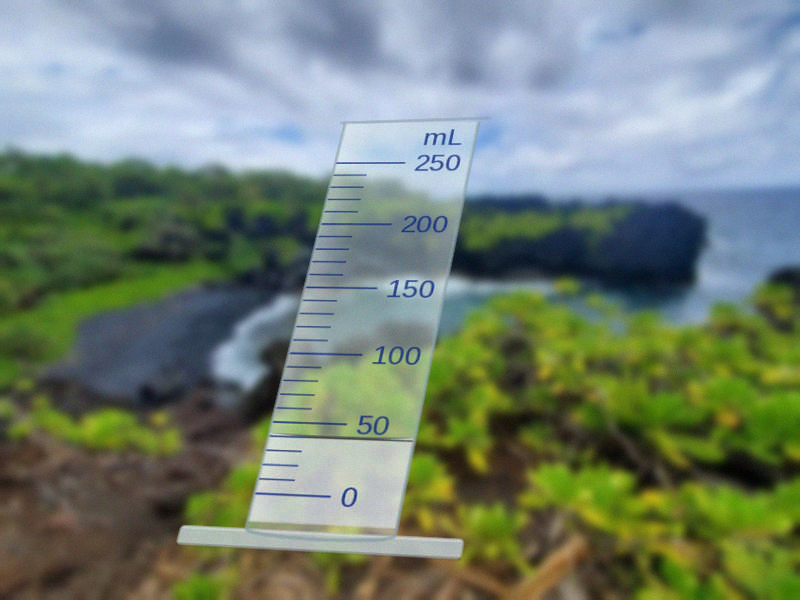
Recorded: {"value": 40, "unit": "mL"}
